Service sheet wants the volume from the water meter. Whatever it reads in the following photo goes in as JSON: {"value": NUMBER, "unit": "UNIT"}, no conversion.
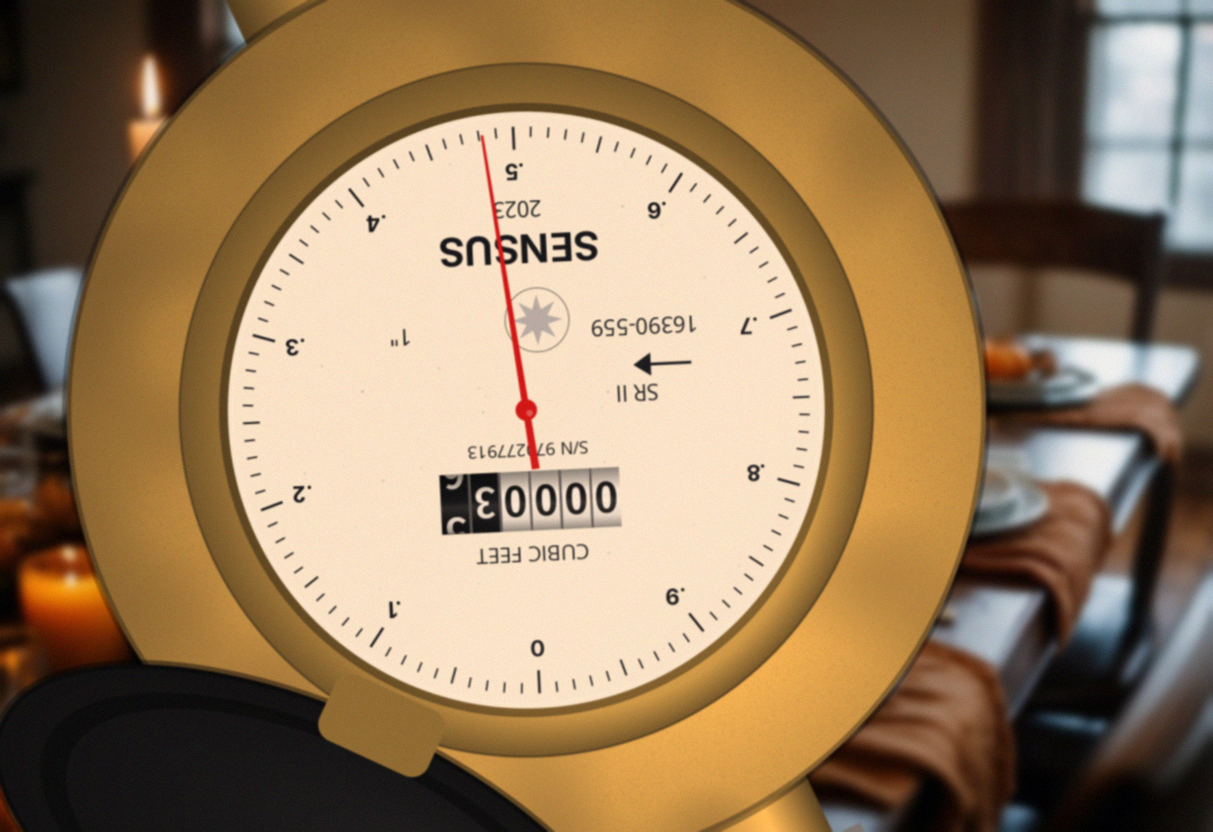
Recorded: {"value": 35.48, "unit": "ft³"}
